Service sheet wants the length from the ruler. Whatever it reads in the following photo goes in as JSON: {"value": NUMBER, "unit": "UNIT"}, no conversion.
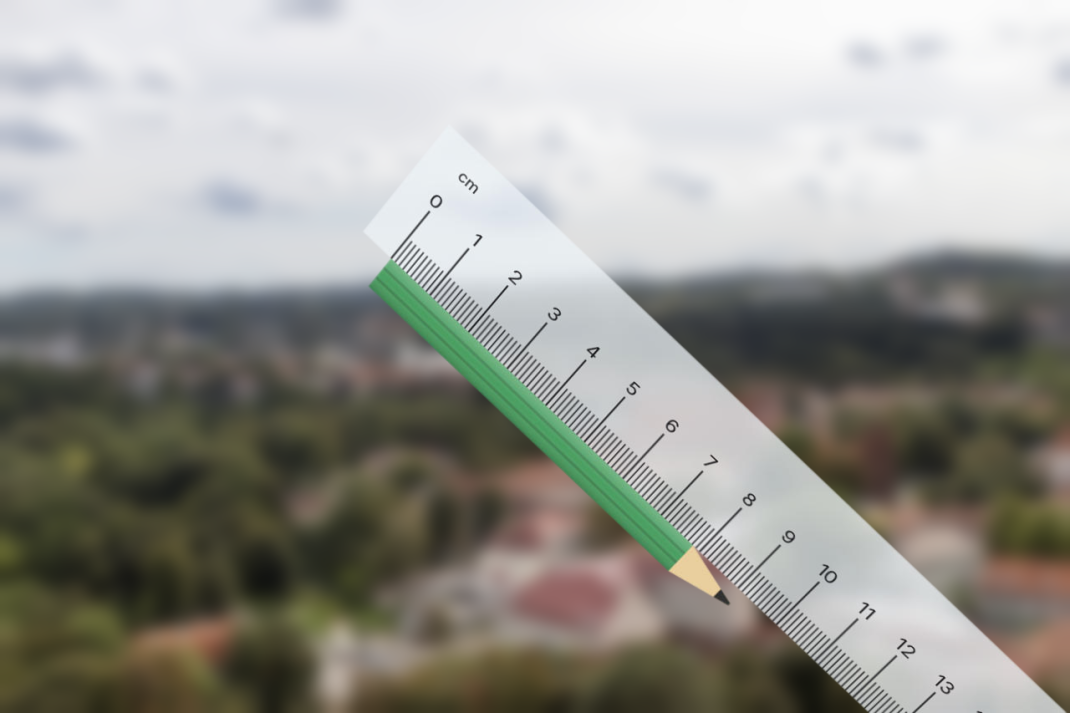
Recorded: {"value": 9.1, "unit": "cm"}
